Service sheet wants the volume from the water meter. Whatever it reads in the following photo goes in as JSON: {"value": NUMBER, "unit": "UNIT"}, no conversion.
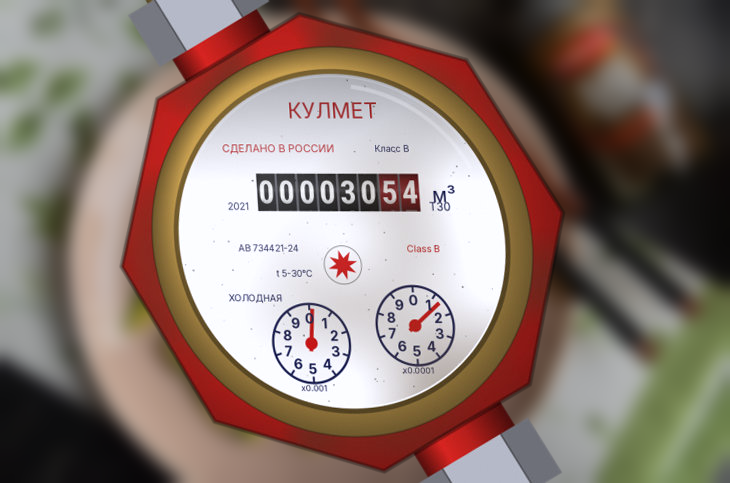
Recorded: {"value": 30.5401, "unit": "m³"}
